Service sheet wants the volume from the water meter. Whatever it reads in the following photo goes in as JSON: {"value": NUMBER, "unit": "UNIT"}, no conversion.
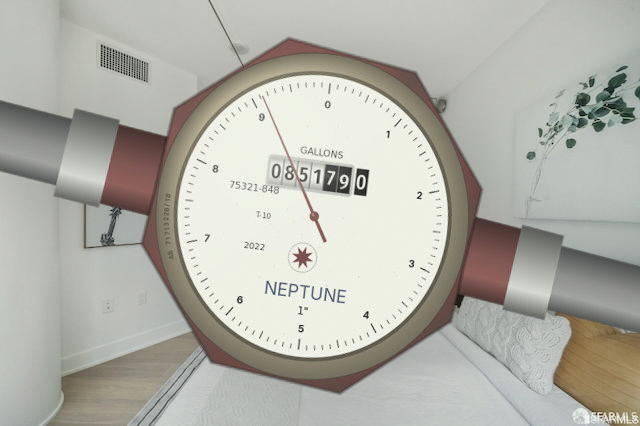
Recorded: {"value": 851789.1, "unit": "gal"}
